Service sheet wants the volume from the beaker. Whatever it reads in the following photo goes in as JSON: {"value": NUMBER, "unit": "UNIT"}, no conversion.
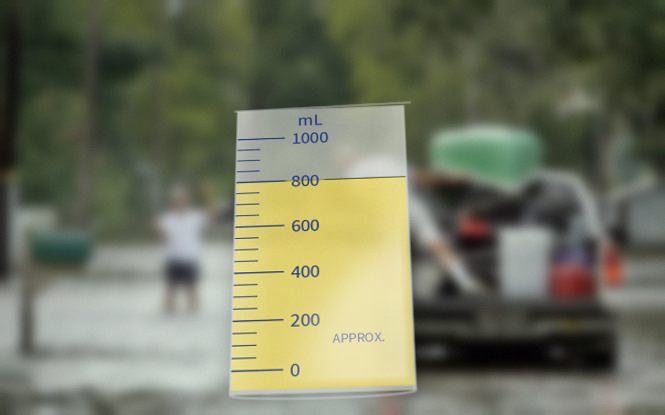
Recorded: {"value": 800, "unit": "mL"}
